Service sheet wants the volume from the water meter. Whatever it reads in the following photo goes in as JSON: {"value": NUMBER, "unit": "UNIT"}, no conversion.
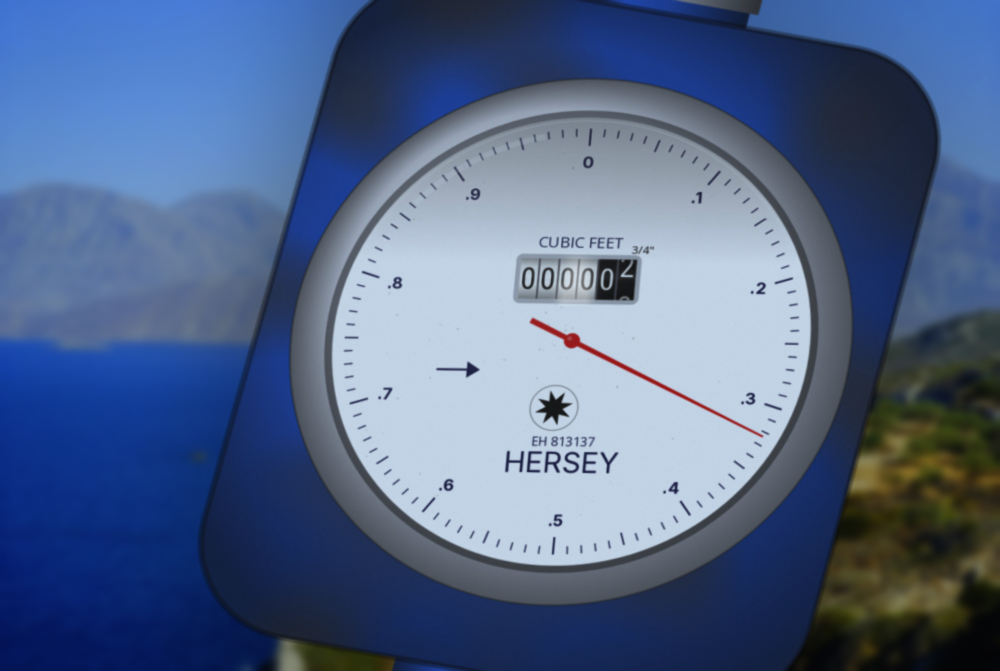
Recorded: {"value": 2.32, "unit": "ft³"}
